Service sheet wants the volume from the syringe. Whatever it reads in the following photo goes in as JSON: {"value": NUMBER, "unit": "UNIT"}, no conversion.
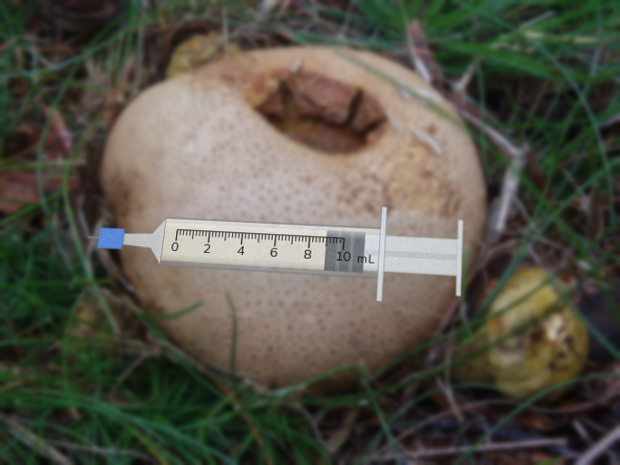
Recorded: {"value": 9, "unit": "mL"}
